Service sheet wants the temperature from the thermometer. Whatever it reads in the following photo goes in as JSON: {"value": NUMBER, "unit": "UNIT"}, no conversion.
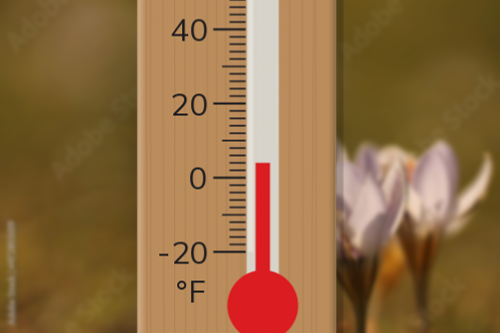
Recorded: {"value": 4, "unit": "°F"}
